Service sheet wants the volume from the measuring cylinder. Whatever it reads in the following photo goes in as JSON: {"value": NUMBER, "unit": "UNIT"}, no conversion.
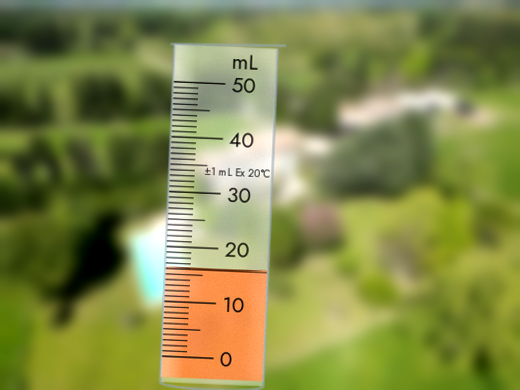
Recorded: {"value": 16, "unit": "mL"}
